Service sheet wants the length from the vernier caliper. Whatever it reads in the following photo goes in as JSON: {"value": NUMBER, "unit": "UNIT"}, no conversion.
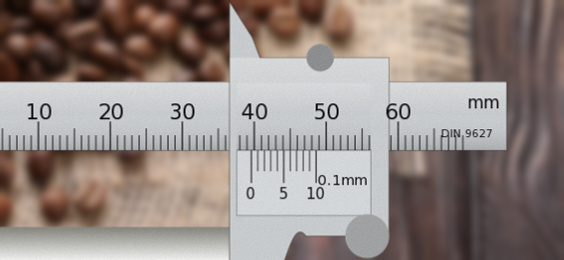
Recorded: {"value": 39.6, "unit": "mm"}
